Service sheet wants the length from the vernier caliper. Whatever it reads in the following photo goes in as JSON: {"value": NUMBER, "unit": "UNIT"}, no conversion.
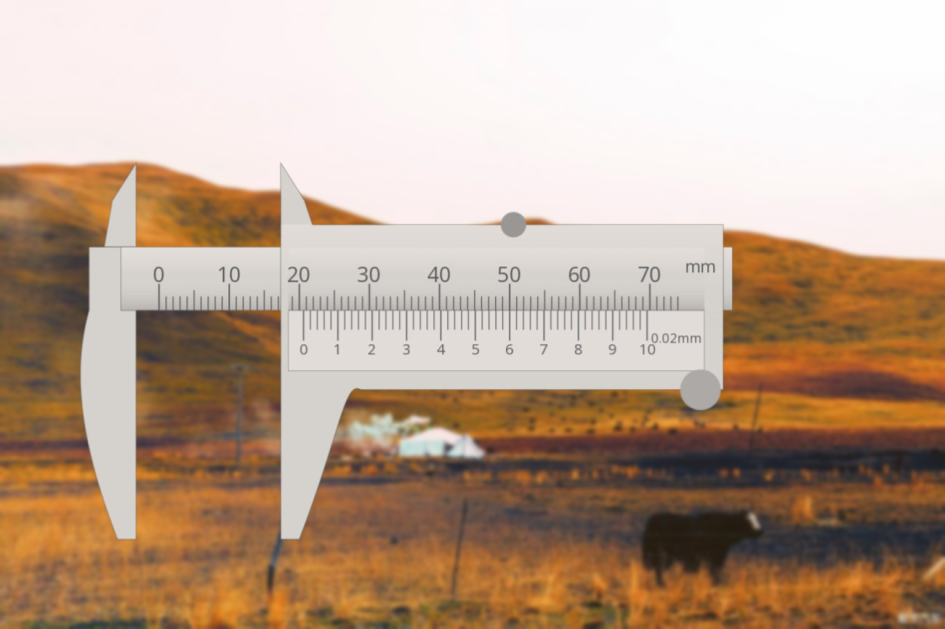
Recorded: {"value": 20.6, "unit": "mm"}
